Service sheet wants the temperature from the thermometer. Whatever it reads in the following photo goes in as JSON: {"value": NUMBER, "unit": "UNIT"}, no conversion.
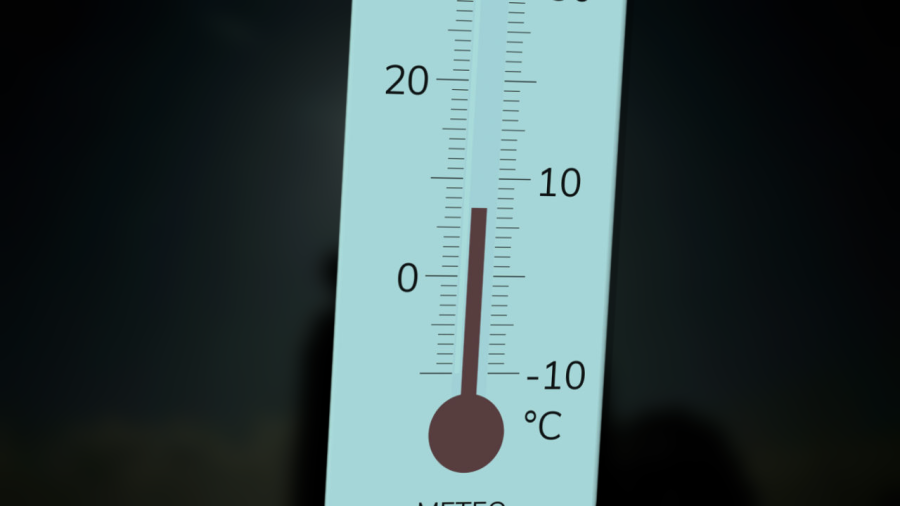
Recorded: {"value": 7, "unit": "°C"}
